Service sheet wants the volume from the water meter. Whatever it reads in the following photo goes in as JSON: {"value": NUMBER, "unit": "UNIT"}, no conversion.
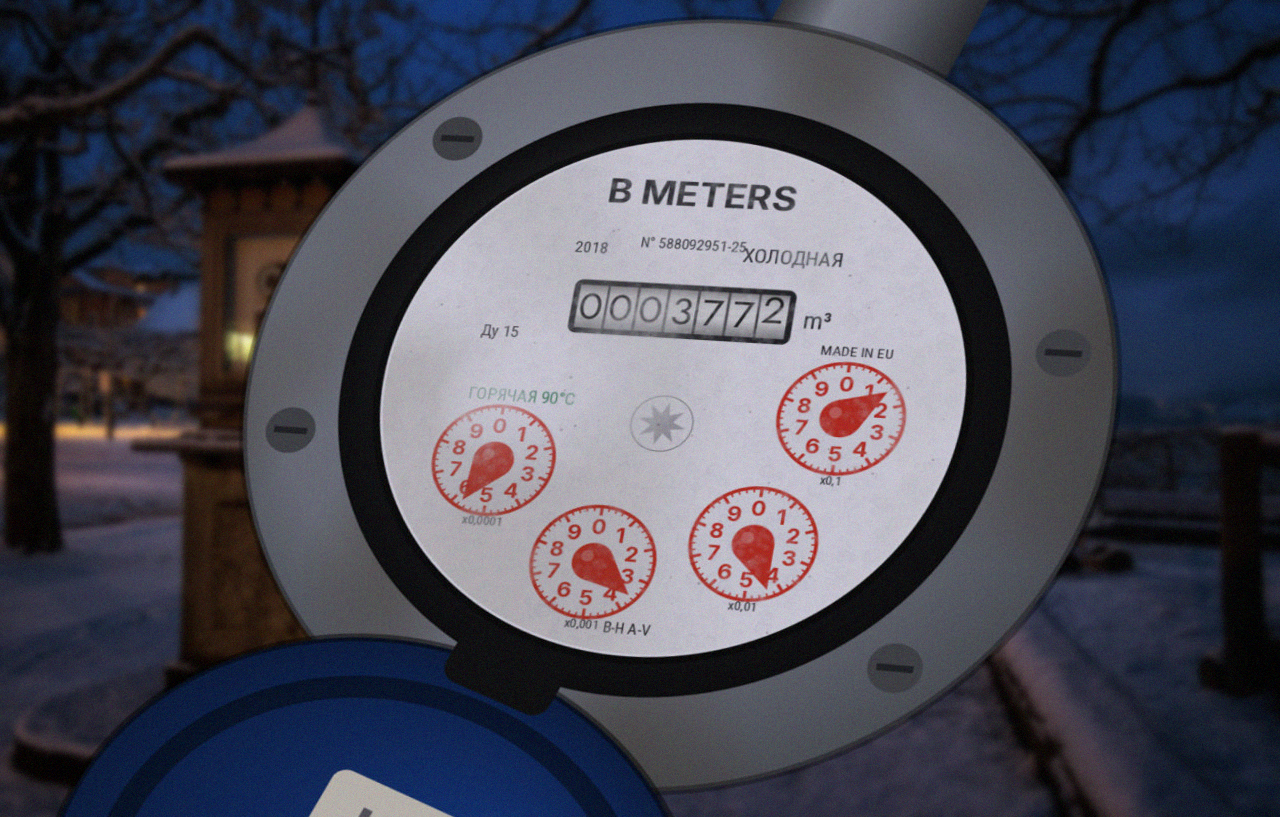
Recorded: {"value": 3772.1435, "unit": "m³"}
